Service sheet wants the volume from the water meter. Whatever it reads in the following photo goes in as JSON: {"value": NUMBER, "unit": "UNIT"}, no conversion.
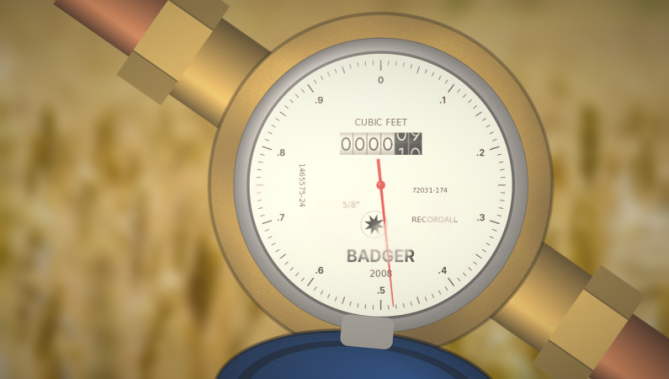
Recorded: {"value": 9.48, "unit": "ft³"}
